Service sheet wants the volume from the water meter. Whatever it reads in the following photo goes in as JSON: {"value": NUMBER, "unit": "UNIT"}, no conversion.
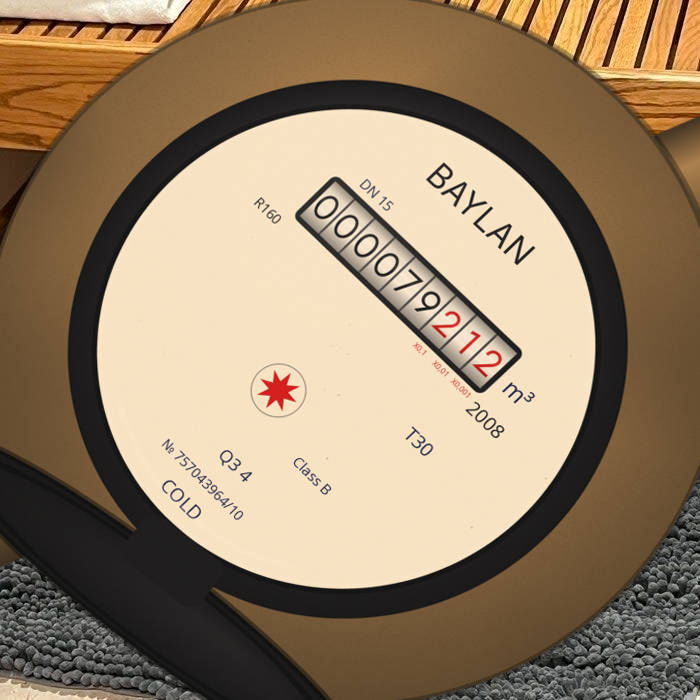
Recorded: {"value": 79.212, "unit": "m³"}
